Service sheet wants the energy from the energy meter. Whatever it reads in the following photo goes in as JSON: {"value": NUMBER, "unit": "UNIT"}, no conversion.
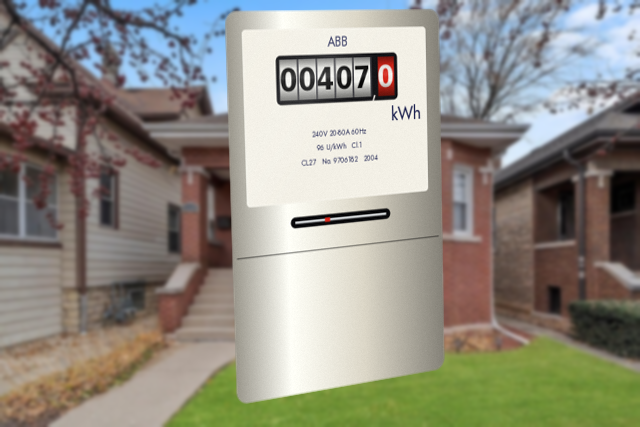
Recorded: {"value": 407.0, "unit": "kWh"}
